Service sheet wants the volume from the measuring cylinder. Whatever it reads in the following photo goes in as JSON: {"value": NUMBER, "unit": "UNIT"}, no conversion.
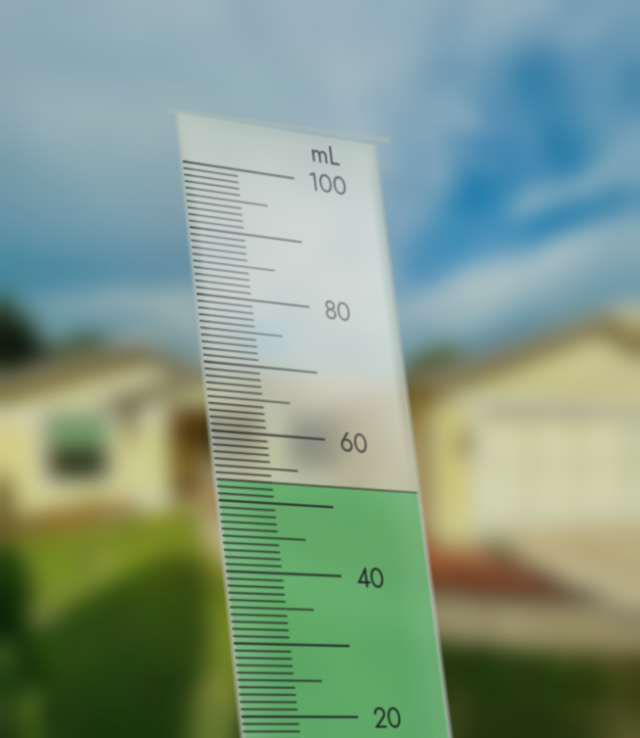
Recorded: {"value": 53, "unit": "mL"}
